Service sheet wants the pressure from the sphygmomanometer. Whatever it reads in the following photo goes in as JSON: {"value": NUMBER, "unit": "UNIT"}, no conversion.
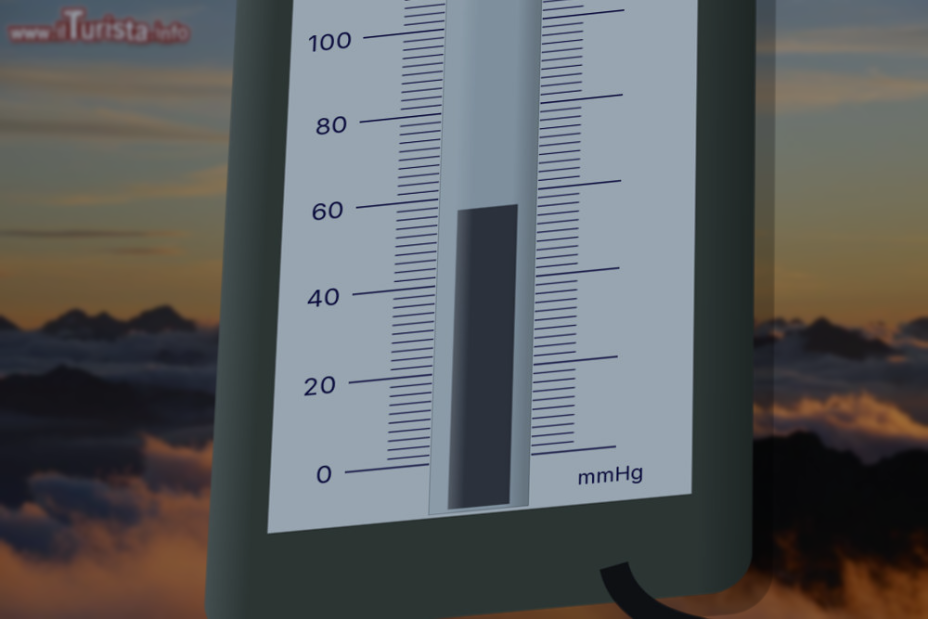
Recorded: {"value": 57, "unit": "mmHg"}
